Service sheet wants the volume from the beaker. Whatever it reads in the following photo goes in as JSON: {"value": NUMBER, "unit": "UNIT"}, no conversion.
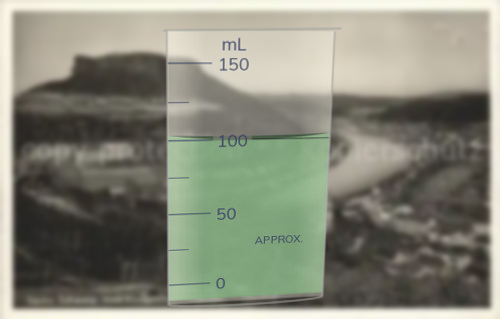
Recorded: {"value": 100, "unit": "mL"}
